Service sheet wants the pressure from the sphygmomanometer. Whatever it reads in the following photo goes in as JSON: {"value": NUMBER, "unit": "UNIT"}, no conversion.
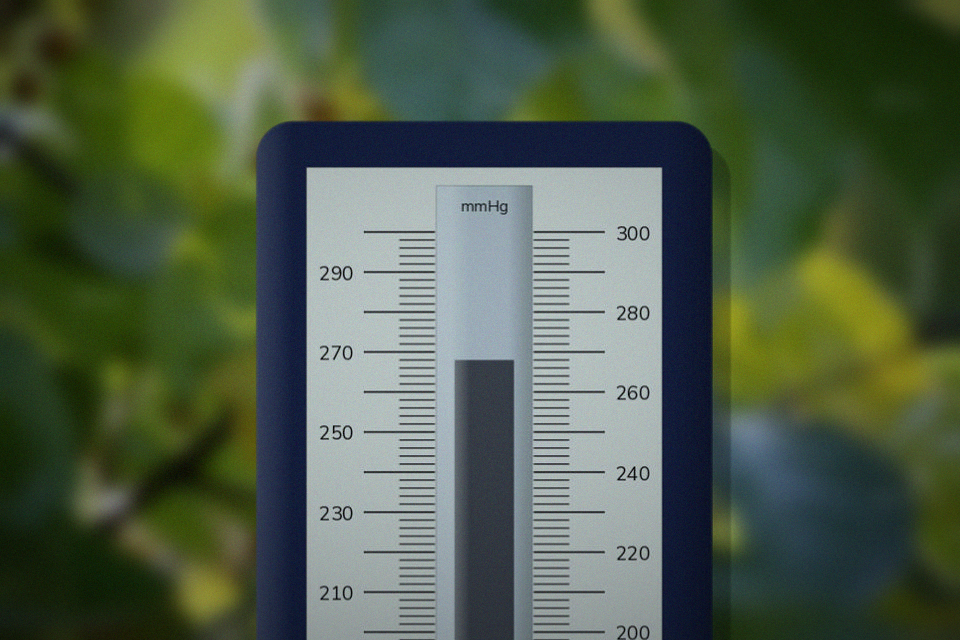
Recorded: {"value": 268, "unit": "mmHg"}
